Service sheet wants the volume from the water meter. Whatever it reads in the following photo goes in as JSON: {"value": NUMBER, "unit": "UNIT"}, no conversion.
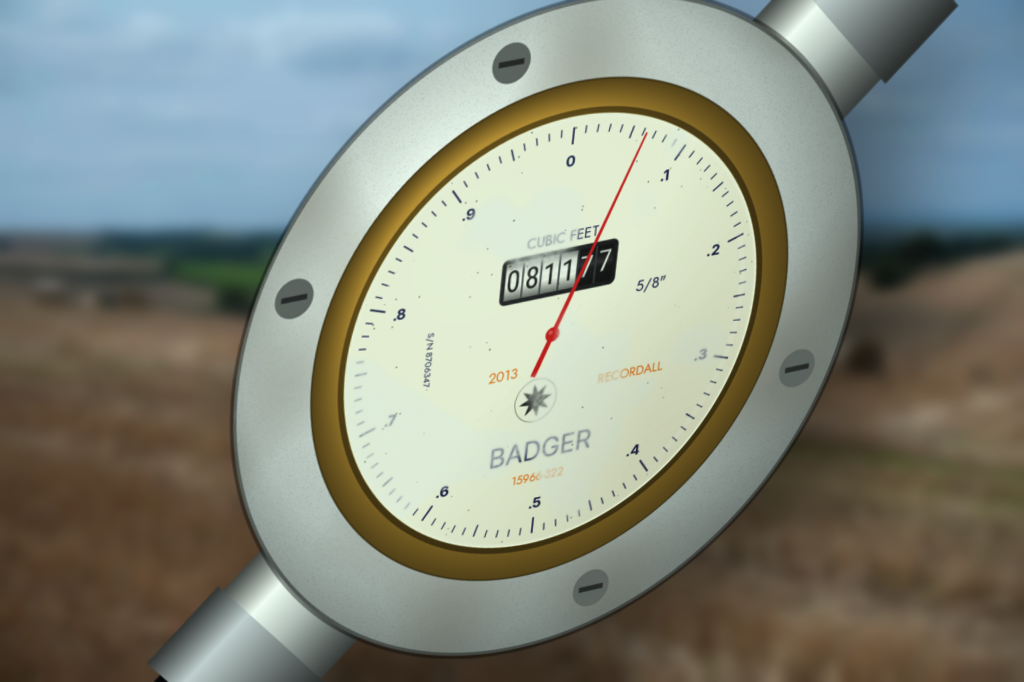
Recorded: {"value": 81177.06, "unit": "ft³"}
